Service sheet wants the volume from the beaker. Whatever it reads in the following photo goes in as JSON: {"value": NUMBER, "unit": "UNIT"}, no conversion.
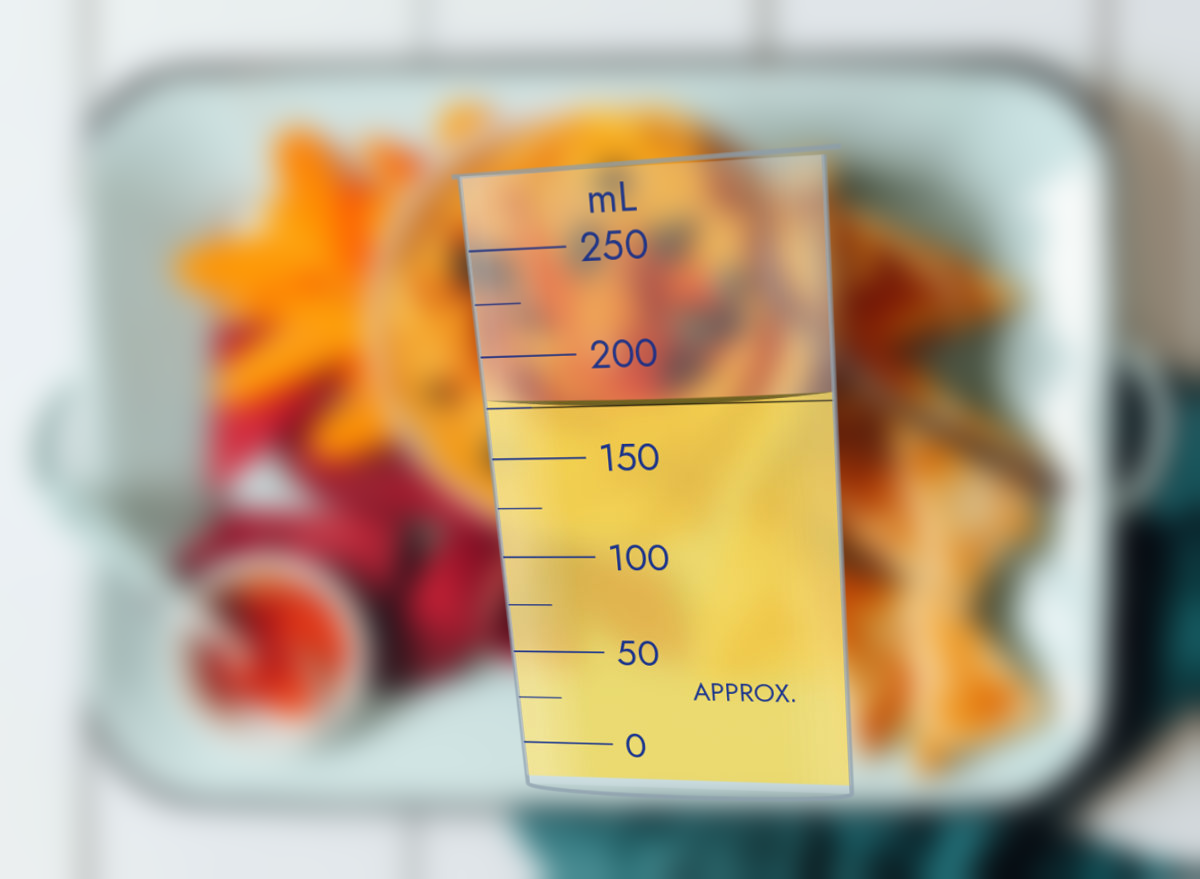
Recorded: {"value": 175, "unit": "mL"}
